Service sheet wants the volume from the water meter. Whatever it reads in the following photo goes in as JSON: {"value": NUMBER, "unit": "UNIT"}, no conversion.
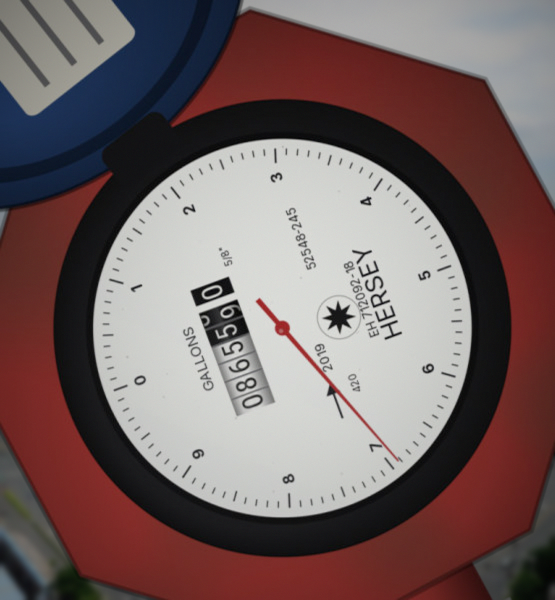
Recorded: {"value": 865586.9, "unit": "gal"}
